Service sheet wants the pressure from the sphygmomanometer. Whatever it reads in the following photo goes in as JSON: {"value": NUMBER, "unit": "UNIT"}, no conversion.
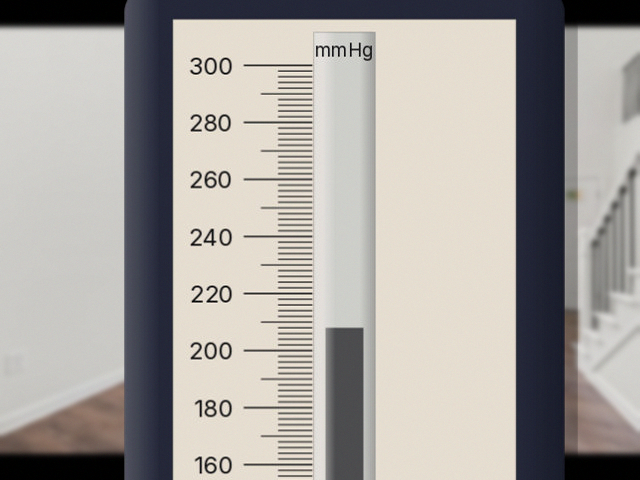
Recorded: {"value": 208, "unit": "mmHg"}
